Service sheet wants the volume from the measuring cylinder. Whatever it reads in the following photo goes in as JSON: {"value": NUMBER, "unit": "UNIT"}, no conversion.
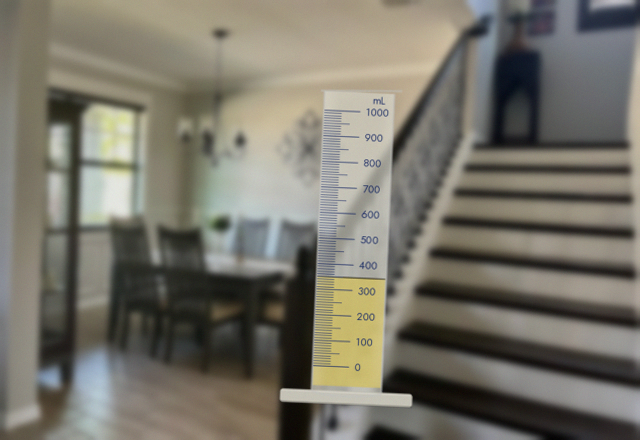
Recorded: {"value": 350, "unit": "mL"}
